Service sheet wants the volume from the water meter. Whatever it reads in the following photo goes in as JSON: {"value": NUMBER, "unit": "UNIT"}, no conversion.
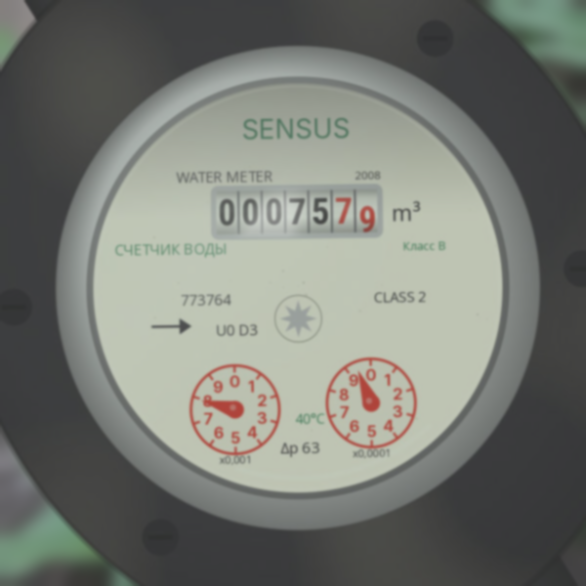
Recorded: {"value": 75.7879, "unit": "m³"}
